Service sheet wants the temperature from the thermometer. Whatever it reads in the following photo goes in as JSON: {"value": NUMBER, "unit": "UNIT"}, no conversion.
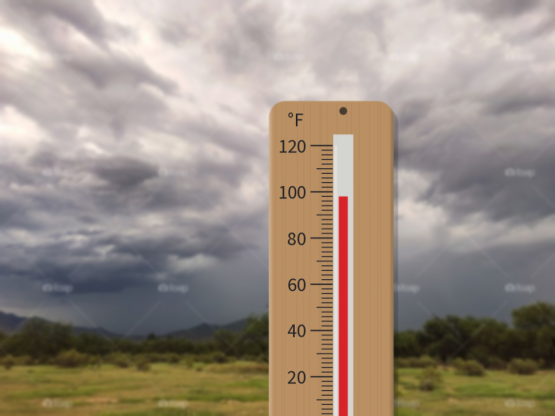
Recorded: {"value": 98, "unit": "°F"}
